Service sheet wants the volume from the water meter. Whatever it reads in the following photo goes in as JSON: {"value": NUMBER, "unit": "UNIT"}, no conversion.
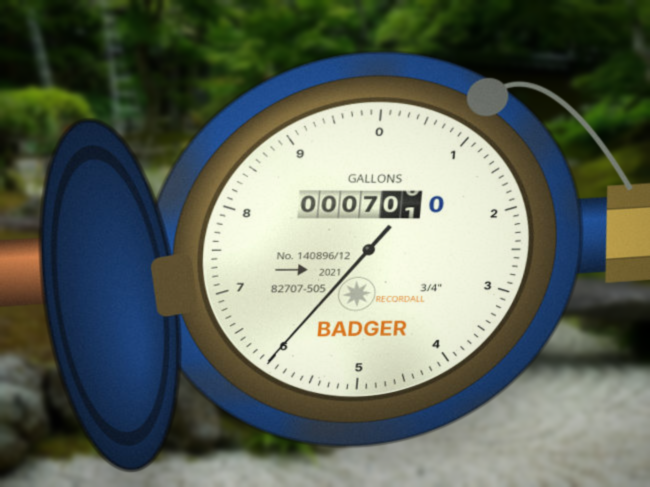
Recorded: {"value": 7006.0, "unit": "gal"}
